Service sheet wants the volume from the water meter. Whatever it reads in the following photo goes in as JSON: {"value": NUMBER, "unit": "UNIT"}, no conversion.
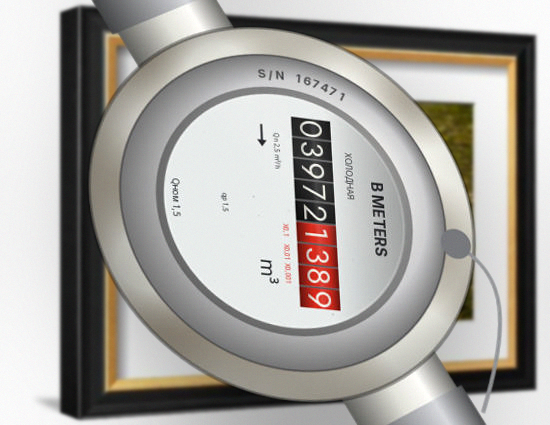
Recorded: {"value": 3972.1389, "unit": "m³"}
